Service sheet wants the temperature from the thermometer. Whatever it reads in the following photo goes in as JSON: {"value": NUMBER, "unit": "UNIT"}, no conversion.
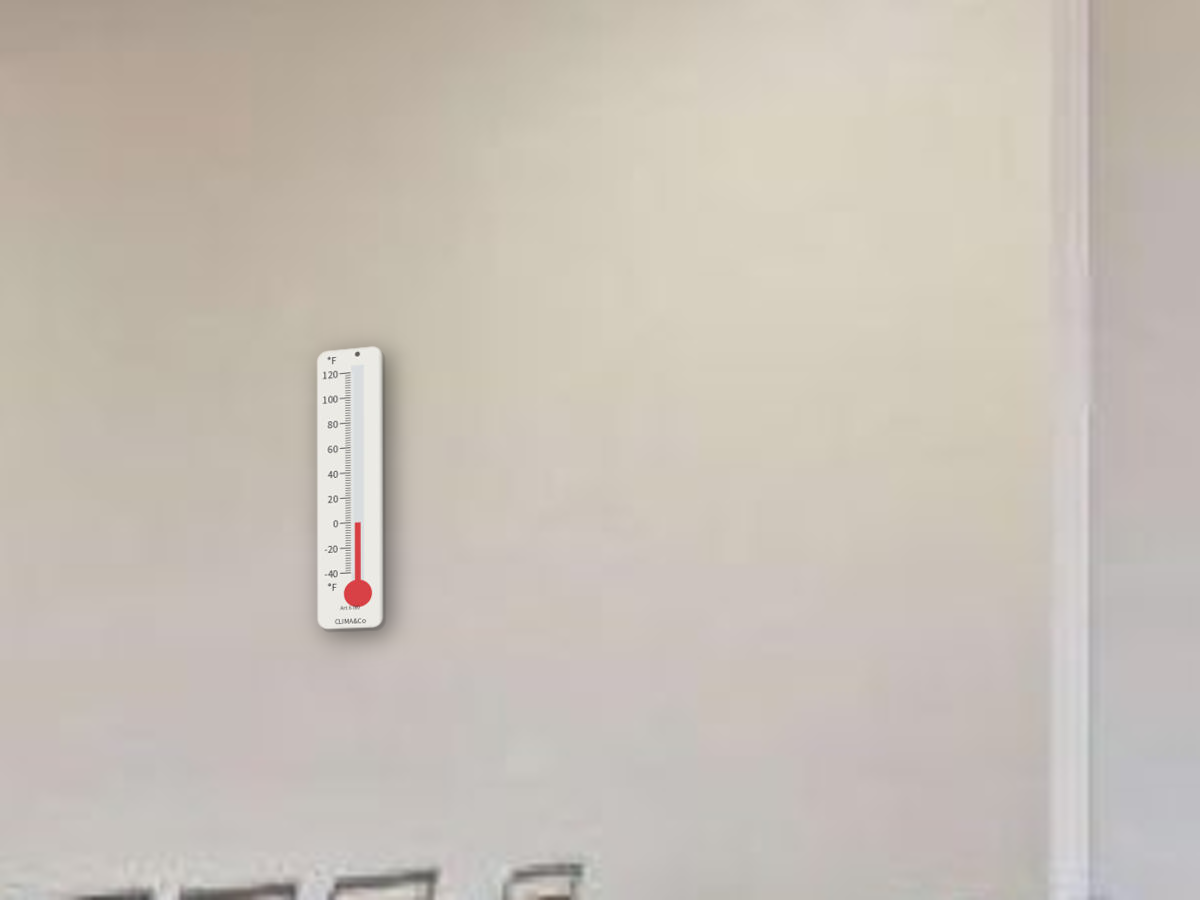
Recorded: {"value": 0, "unit": "°F"}
